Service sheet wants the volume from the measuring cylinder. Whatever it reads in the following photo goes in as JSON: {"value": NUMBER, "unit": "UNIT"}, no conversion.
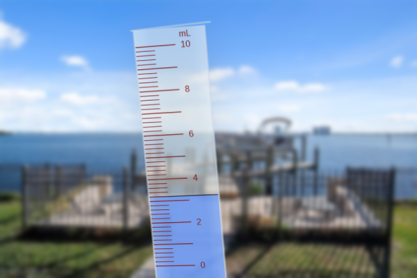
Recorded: {"value": 3.2, "unit": "mL"}
